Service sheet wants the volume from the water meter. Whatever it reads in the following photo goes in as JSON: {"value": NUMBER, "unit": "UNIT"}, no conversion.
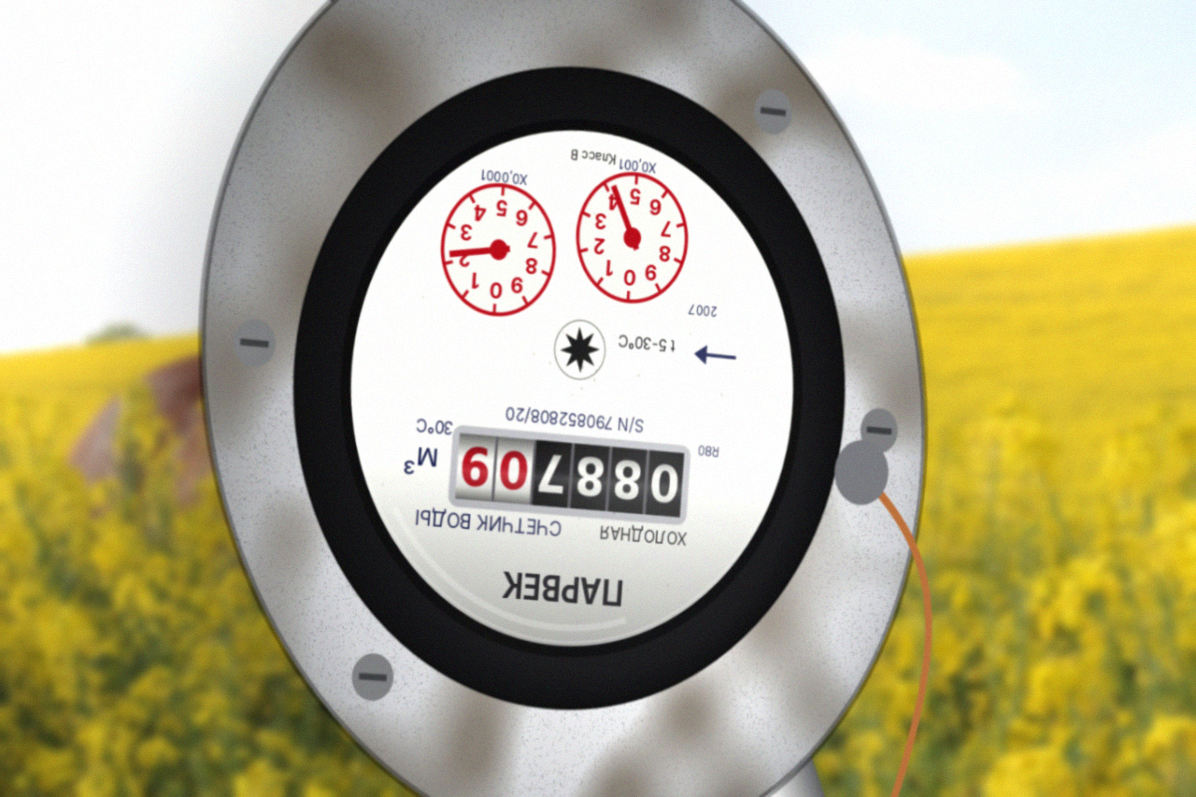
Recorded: {"value": 887.0942, "unit": "m³"}
